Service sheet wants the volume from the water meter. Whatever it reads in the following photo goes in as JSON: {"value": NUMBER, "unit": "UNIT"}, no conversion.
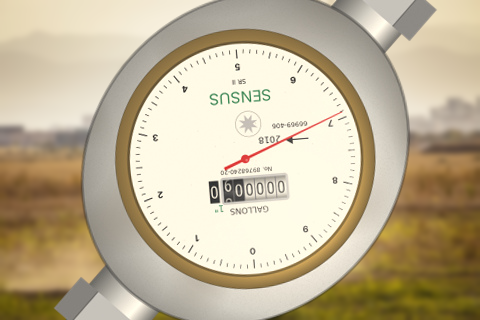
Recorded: {"value": 86.9, "unit": "gal"}
